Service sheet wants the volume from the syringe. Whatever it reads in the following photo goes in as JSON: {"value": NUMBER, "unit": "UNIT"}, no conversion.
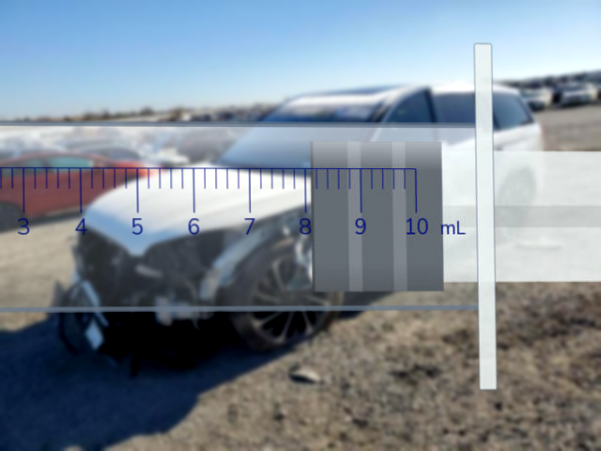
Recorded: {"value": 8.1, "unit": "mL"}
